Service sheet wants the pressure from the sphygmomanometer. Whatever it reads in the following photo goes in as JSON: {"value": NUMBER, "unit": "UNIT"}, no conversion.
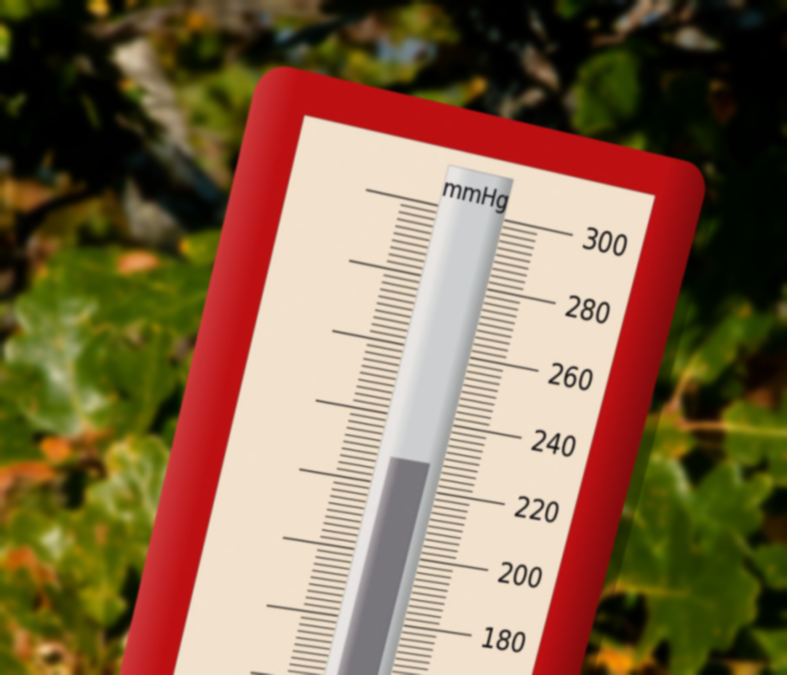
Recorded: {"value": 228, "unit": "mmHg"}
